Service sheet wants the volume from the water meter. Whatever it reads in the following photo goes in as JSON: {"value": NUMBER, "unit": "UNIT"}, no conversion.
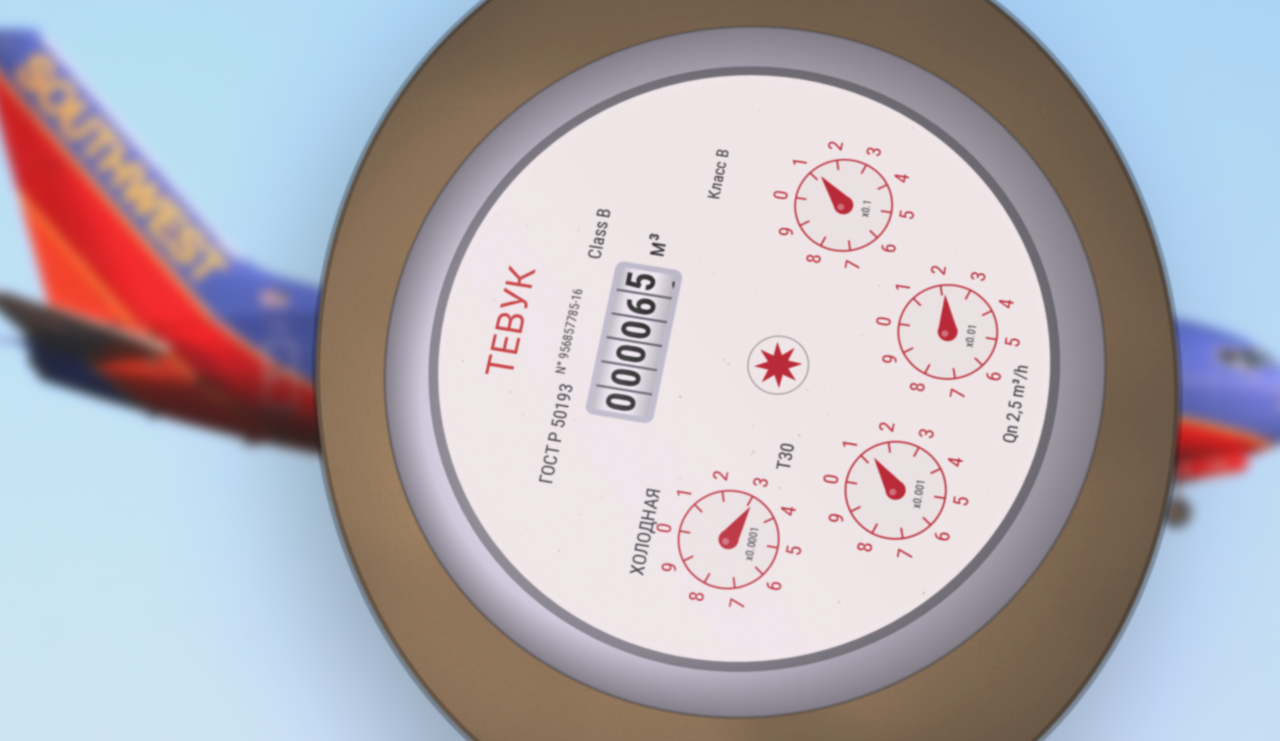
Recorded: {"value": 65.1213, "unit": "m³"}
